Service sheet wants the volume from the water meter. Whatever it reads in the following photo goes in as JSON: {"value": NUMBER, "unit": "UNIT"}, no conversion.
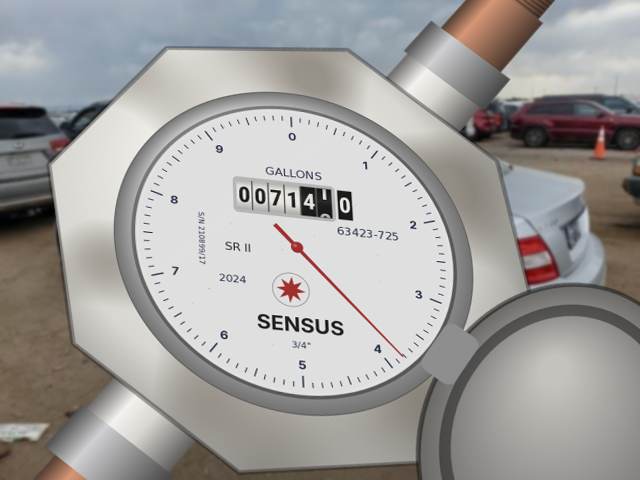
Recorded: {"value": 71413.8, "unit": "gal"}
